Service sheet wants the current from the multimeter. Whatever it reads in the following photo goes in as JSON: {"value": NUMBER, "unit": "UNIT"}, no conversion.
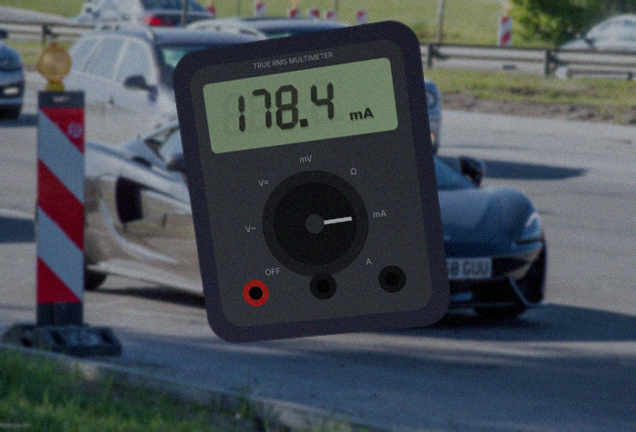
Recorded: {"value": 178.4, "unit": "mA"}
